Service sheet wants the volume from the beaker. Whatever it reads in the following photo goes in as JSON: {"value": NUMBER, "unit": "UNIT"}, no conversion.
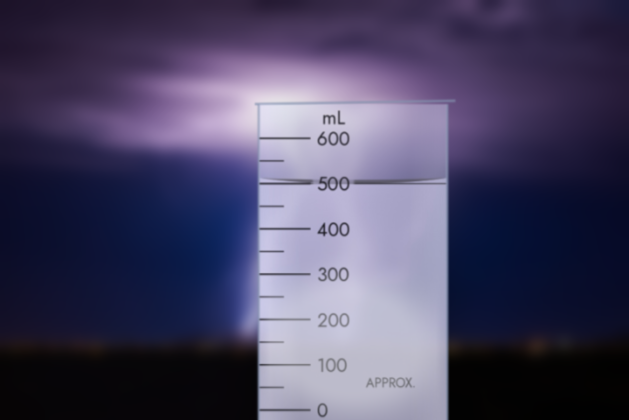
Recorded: {"value": 500, "unit": "mL"}
